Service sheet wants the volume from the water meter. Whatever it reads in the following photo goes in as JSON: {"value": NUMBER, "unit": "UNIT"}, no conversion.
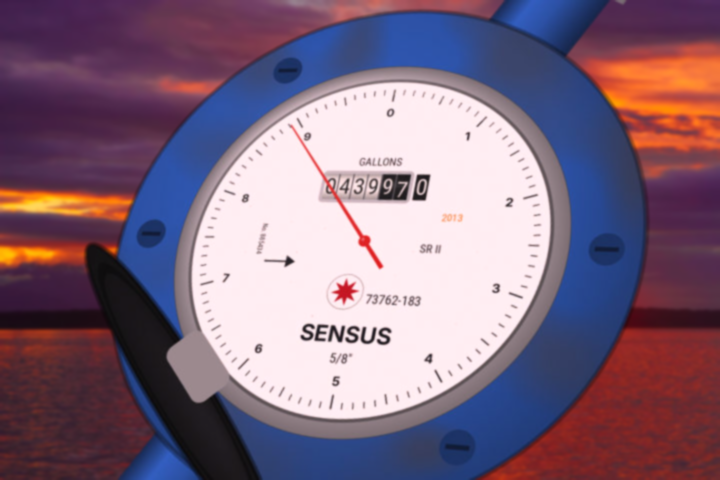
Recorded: {"value": 439968.9, "unit": "gal"}
